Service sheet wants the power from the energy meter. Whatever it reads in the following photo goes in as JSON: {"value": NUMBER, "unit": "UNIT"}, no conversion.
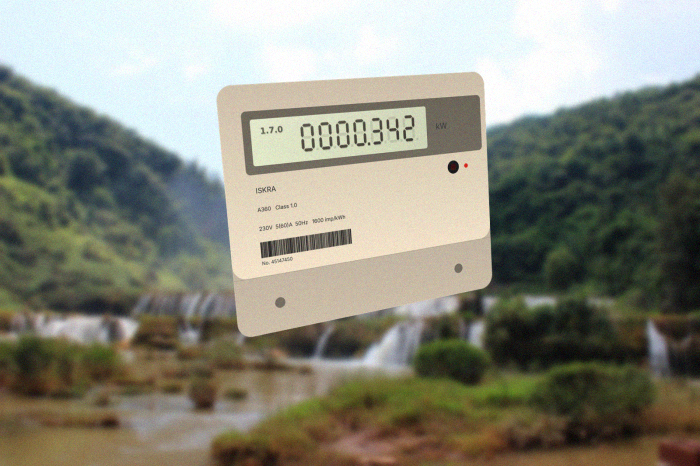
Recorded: {"value": 0.342, "unit": "kW"}
